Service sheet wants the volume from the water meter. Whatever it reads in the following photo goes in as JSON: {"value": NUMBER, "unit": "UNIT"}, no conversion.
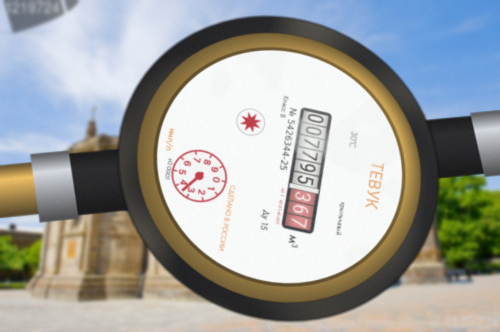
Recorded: {"value": 7795.3673, "unit": "m³"}
